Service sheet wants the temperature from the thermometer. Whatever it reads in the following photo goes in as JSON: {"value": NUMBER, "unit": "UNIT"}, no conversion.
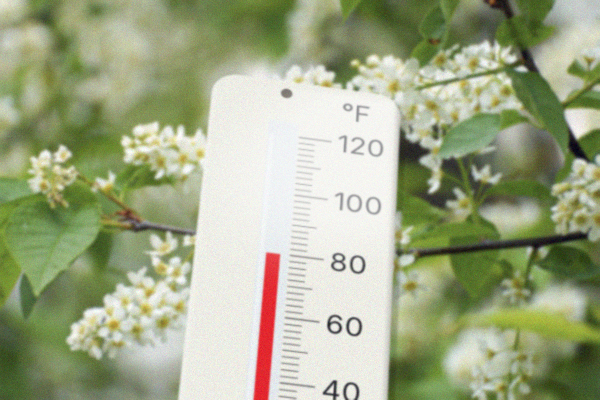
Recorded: {"value": 80, "unit": "°F"}
